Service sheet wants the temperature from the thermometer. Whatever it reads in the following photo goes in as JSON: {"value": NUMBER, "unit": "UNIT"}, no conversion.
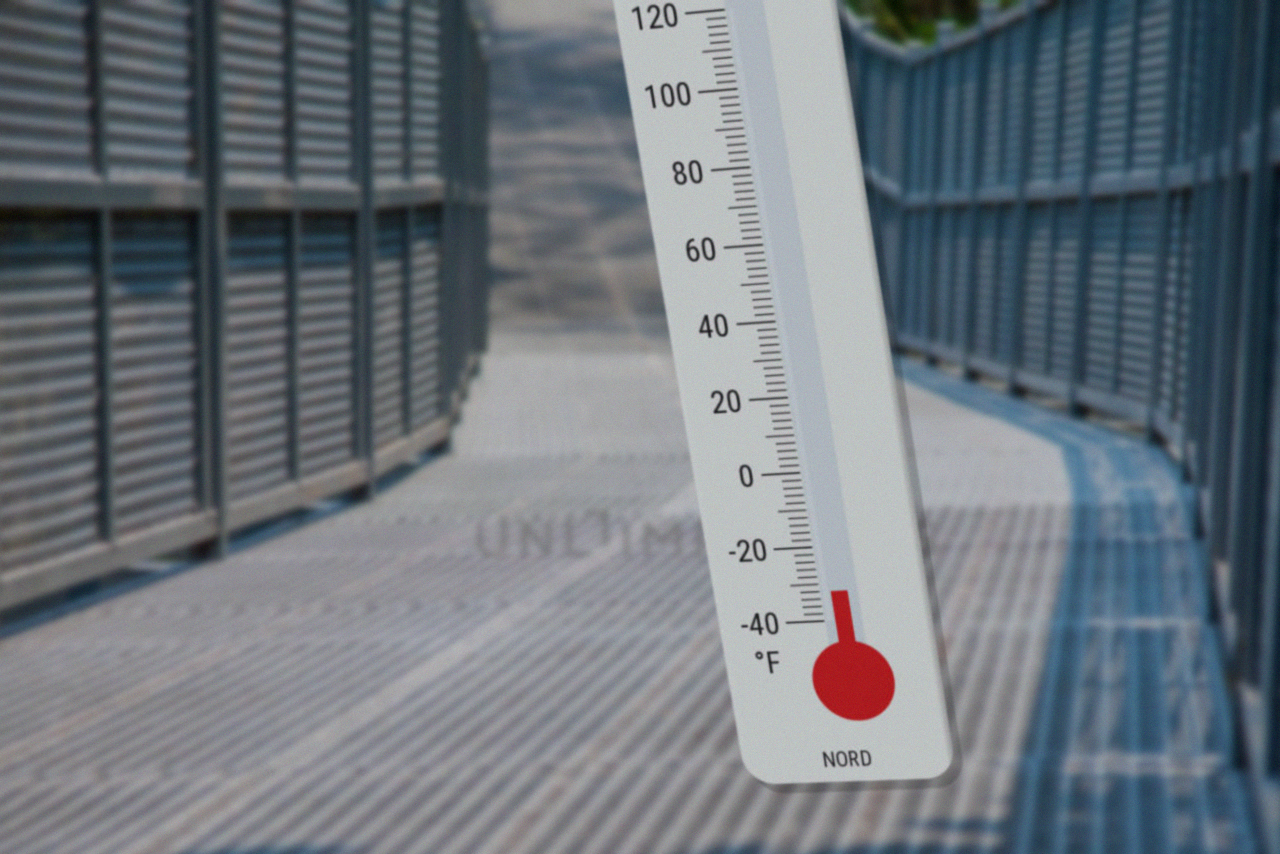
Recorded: {"value": -32, "unit": "°F"}
